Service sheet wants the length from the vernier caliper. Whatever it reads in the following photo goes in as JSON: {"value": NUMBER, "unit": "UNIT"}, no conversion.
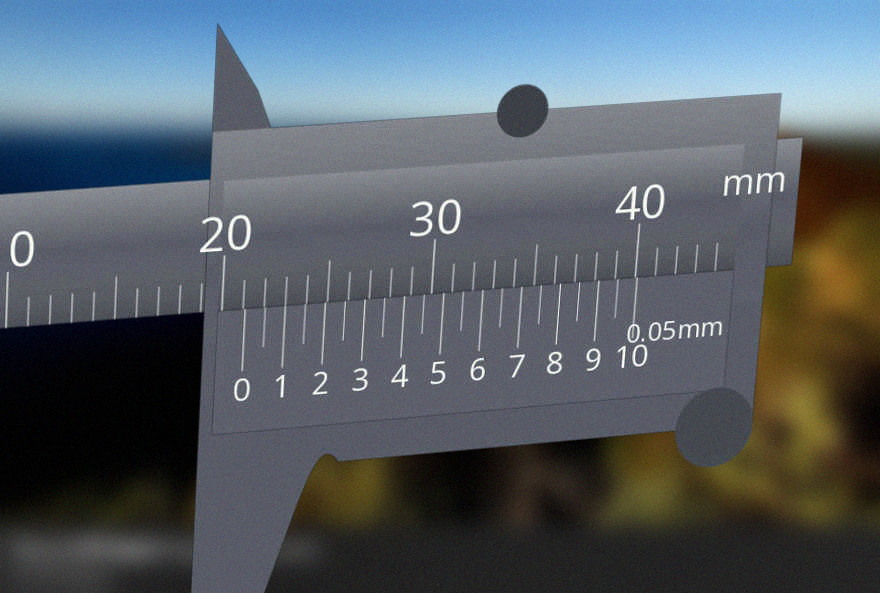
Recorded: {"value": 21.1, "unit": "mm"}
